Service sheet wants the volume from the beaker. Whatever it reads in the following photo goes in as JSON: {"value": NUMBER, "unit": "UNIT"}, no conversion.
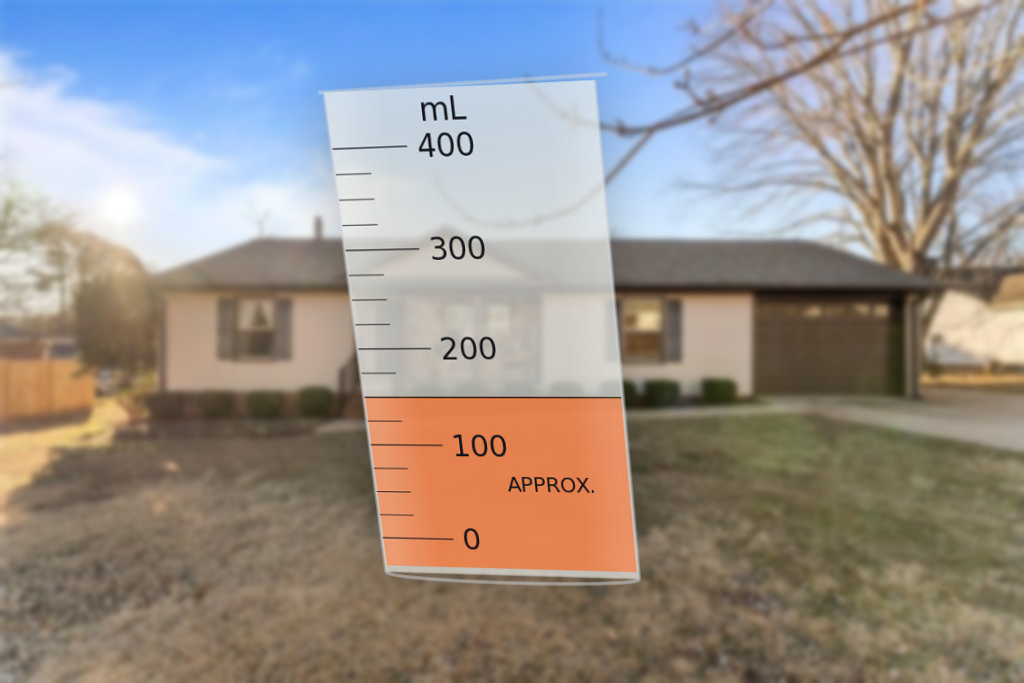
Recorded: {"value": 150, "unit": "mL"}
